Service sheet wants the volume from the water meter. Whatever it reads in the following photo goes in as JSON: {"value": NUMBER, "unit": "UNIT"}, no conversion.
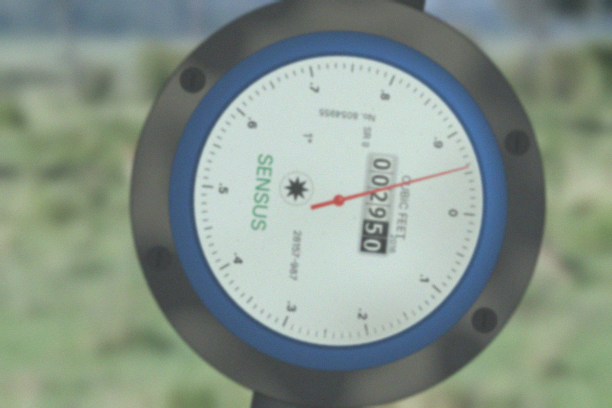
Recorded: {"value": 2949.94, "unit": "ft³"}
